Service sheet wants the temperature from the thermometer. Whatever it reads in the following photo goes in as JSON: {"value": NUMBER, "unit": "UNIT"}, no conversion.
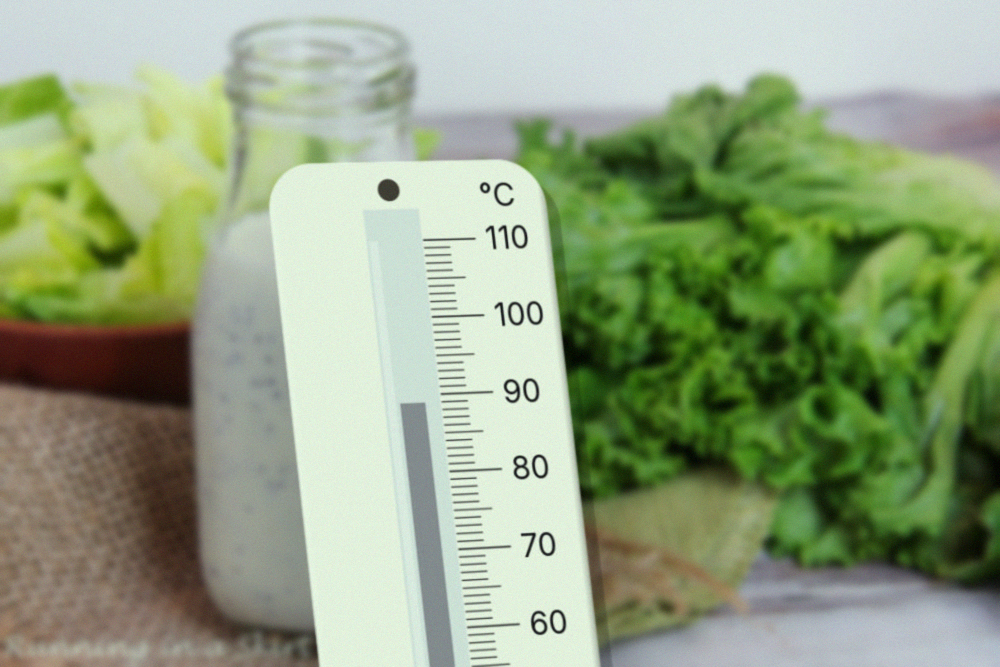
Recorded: {"value": 89, "unit": "°C"}
